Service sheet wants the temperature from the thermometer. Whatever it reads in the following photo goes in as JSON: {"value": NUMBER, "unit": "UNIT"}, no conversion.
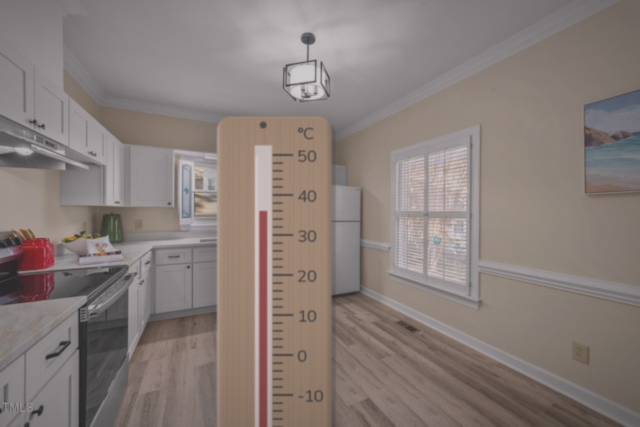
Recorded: {"value": 36, "unit": "°C"}
